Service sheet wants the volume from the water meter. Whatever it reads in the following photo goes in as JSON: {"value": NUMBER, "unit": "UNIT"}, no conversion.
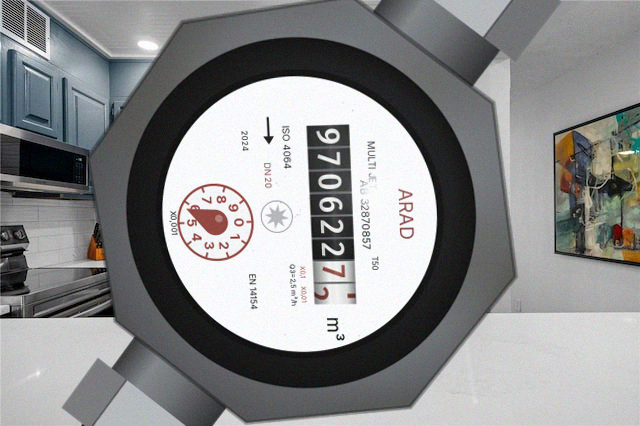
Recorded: {"value": 970622.715, "unit": "m³"}
